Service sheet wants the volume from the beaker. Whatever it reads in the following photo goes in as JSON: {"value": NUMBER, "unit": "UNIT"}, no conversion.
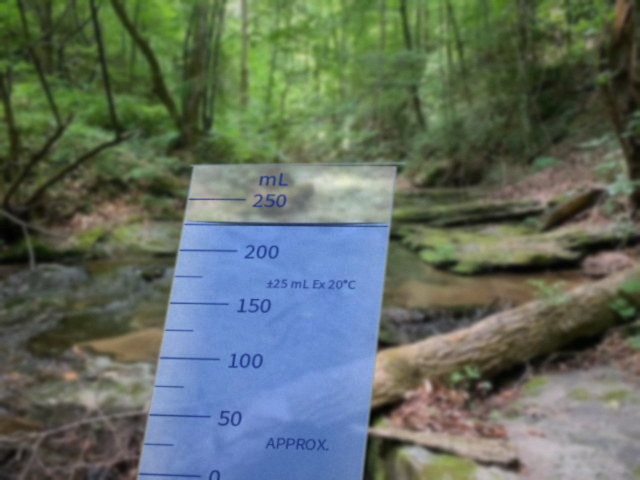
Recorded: {"value": 225, "unit": "mL"}
